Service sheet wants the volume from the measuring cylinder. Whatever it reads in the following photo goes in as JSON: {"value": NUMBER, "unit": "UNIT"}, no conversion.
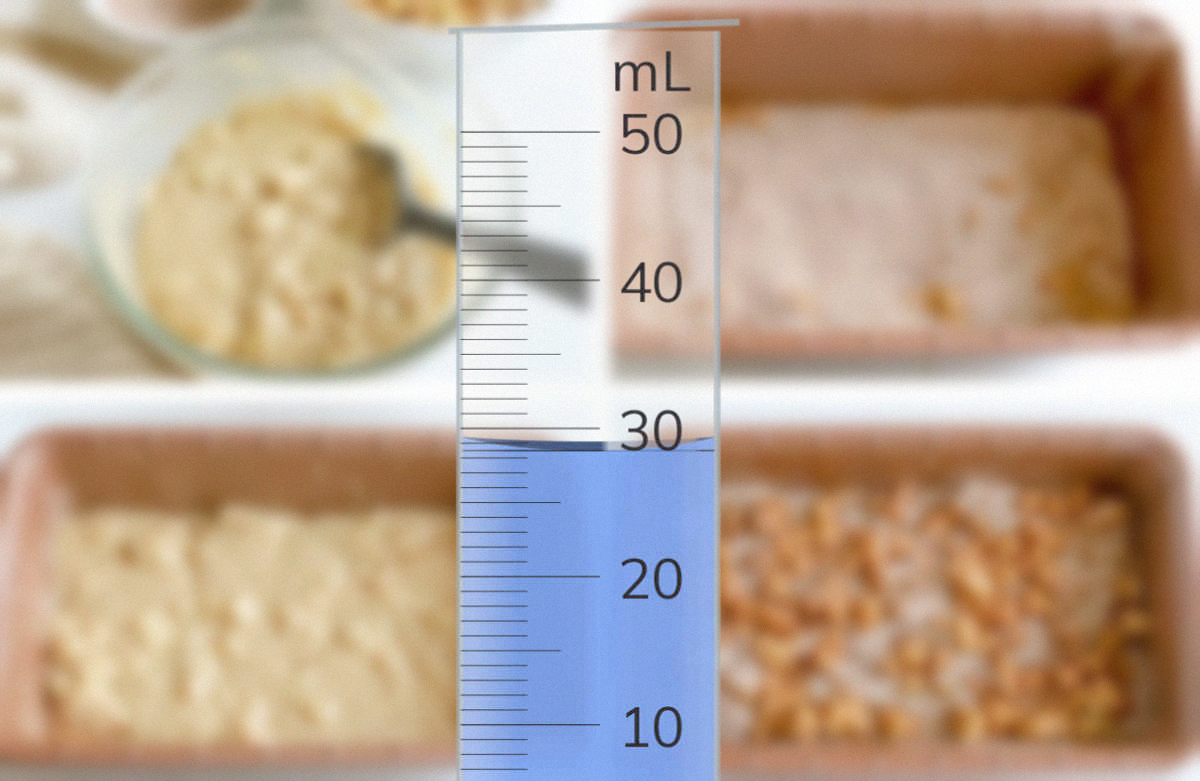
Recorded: {"value": 28.5, "unit": "mL"}
